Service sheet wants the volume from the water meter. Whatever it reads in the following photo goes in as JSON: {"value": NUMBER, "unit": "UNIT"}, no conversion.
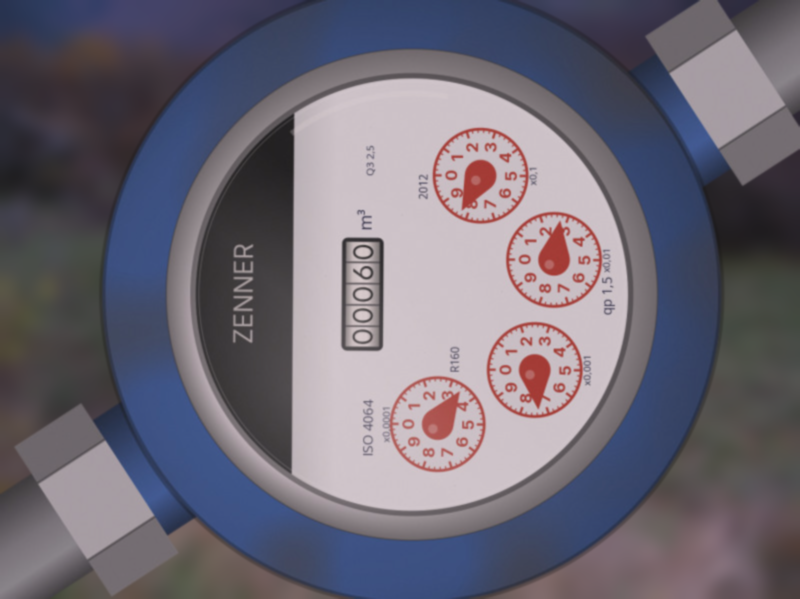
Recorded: {"value": 60.8273, "unit": "m³"}
